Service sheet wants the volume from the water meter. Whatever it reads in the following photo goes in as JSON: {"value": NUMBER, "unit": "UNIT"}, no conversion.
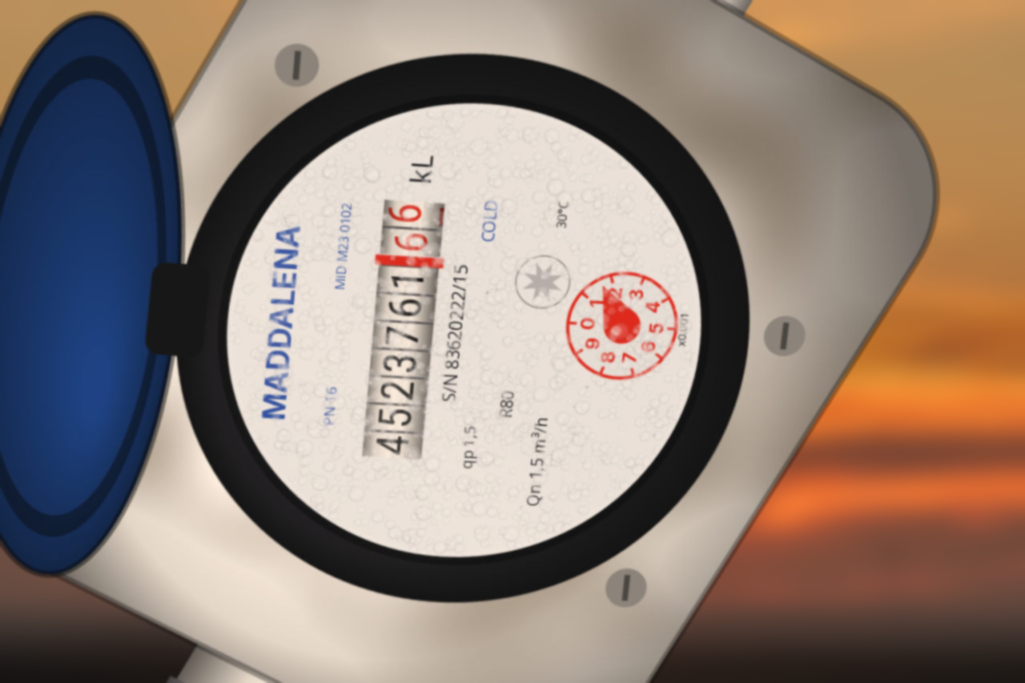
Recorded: {"value": 4523761.661, "unit": "kL"}
